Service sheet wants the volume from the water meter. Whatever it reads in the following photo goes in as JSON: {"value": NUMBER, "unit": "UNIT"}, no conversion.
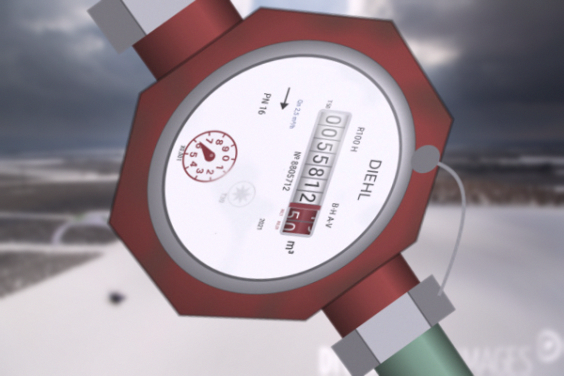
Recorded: {"value": 55812.496, "unit": "m³"}
